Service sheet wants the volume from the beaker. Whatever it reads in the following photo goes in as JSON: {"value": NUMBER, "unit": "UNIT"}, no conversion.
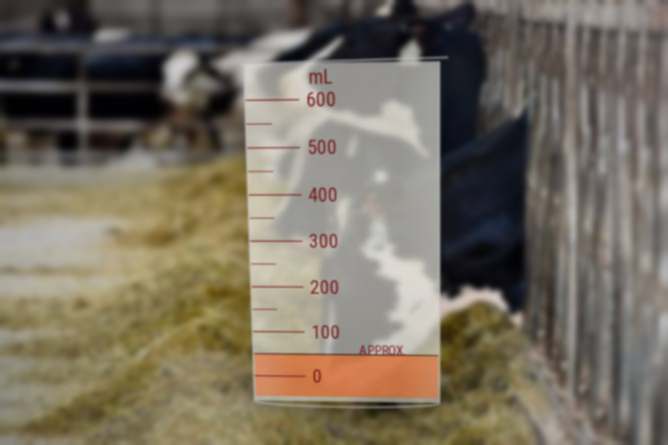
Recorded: {"value": 50, "unit": "mL"}
